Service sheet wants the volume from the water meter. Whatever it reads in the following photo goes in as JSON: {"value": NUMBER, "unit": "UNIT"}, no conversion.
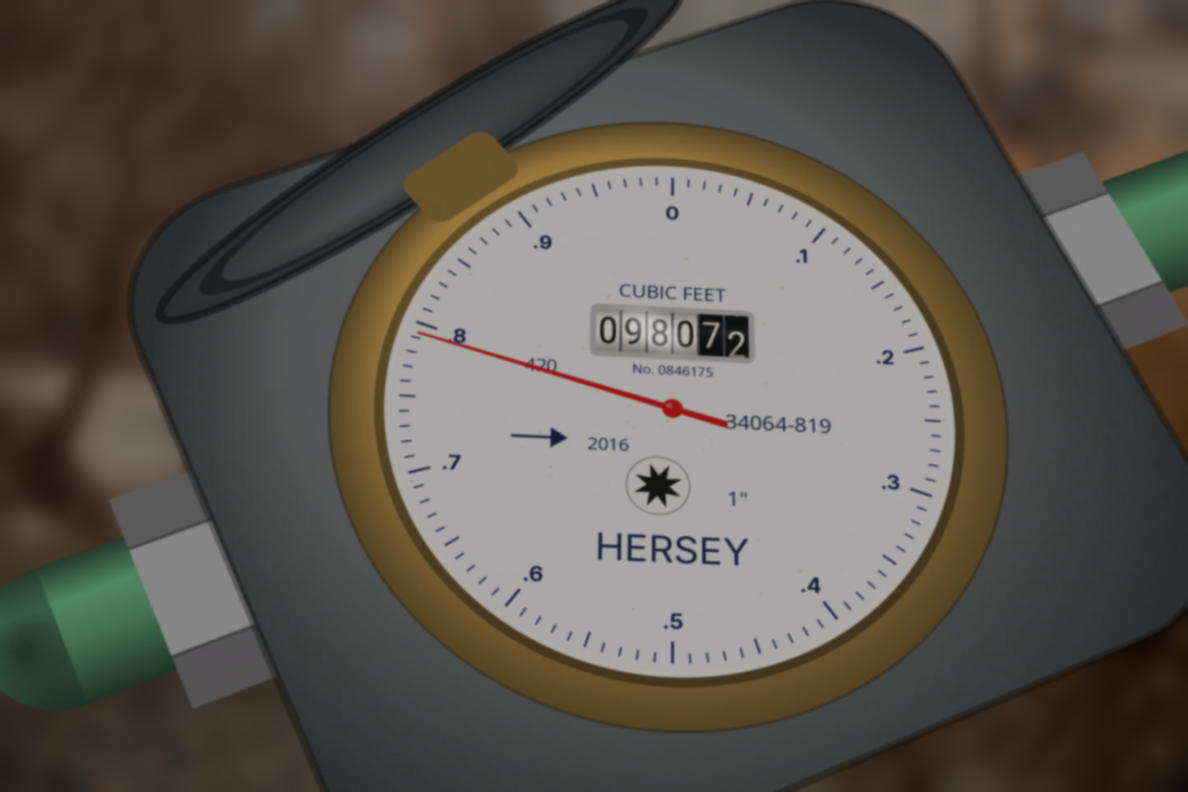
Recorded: {"value": 98071.79, "unit": "ft³"}
